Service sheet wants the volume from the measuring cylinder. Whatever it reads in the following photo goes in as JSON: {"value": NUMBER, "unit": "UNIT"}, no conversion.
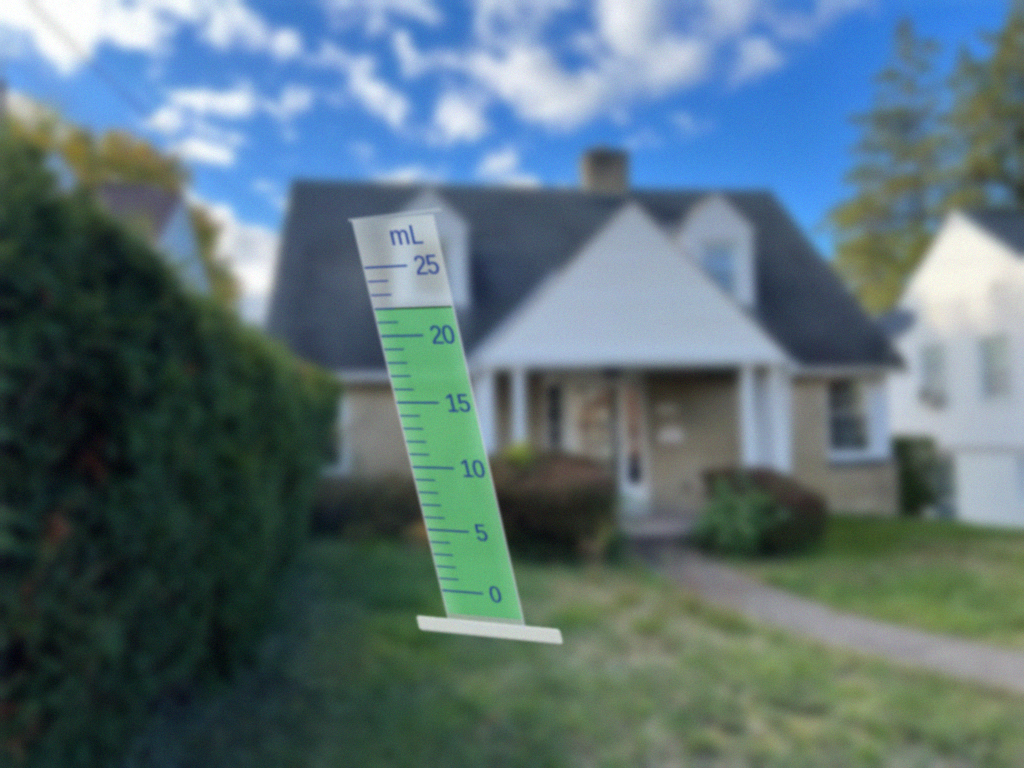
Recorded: {"value": 22, "unit": "mL"}
